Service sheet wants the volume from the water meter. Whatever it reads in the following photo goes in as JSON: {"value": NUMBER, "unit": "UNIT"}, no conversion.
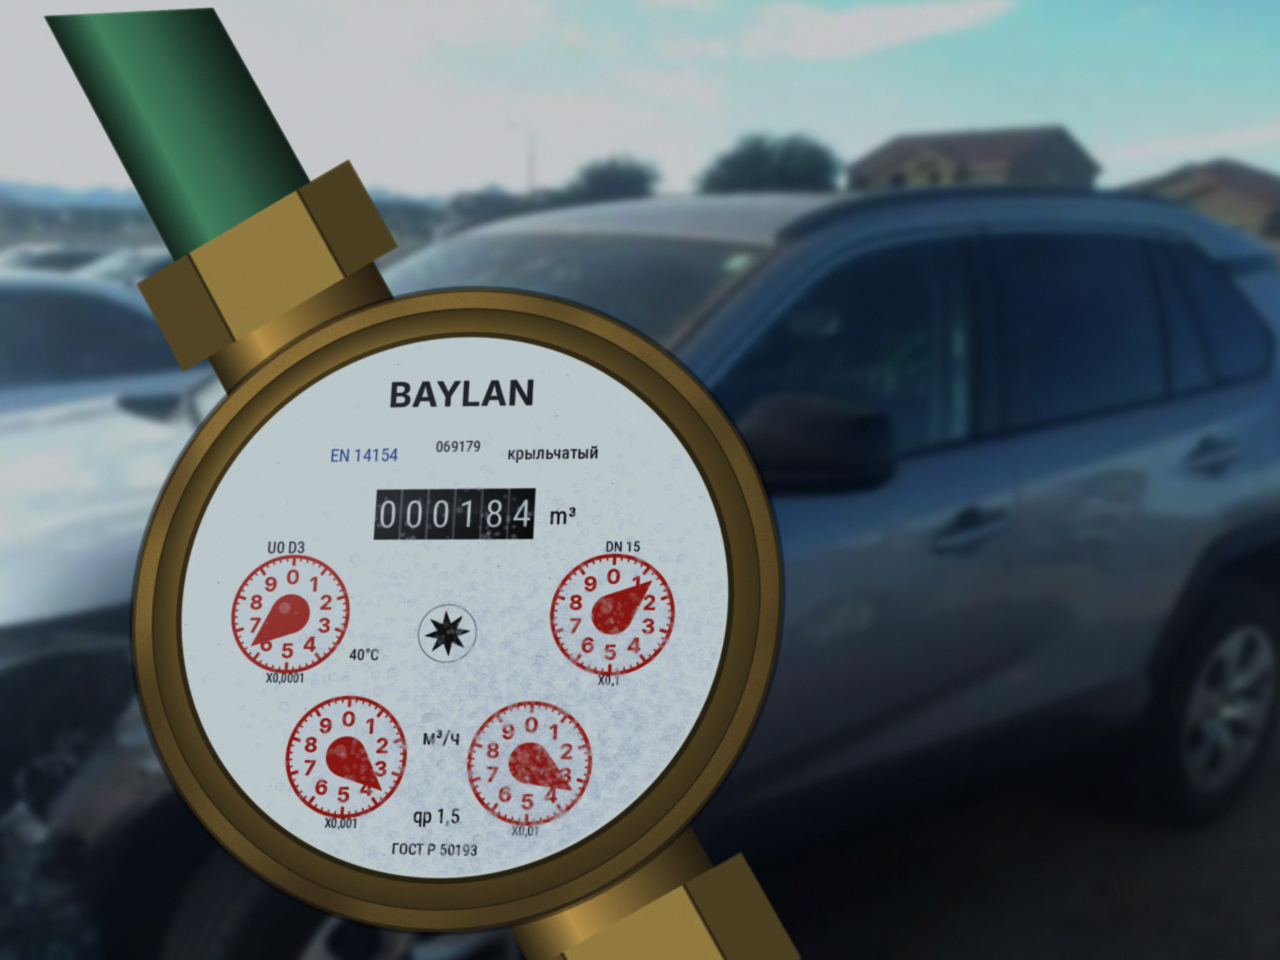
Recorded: {"value": 184.1336, "unit": "m³"}
